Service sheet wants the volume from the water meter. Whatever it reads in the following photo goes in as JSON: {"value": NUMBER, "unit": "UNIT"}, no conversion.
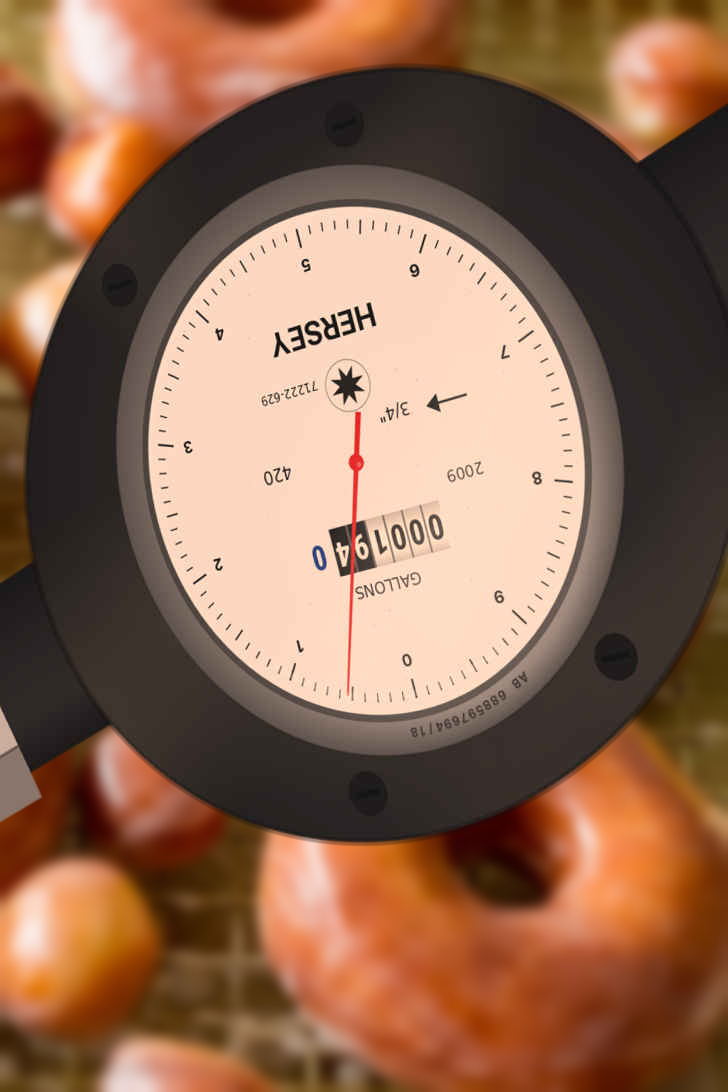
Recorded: {"value": 1940.5, "unit": "gal"}
